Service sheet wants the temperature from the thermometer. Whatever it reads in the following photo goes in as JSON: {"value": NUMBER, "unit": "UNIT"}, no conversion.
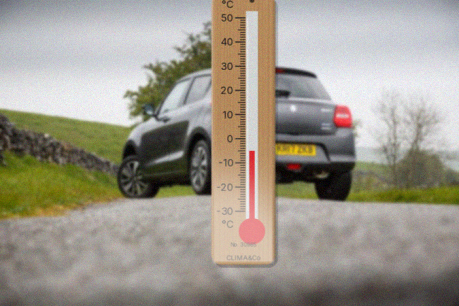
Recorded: {"value": -5, "unit": "°C"}
